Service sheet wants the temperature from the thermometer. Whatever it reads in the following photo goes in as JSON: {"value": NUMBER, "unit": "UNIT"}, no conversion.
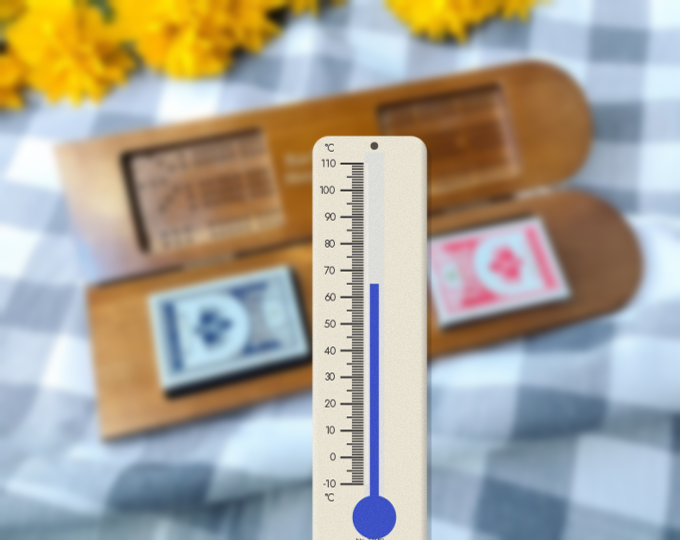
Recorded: {"value": 65, "unit": "°C"}
